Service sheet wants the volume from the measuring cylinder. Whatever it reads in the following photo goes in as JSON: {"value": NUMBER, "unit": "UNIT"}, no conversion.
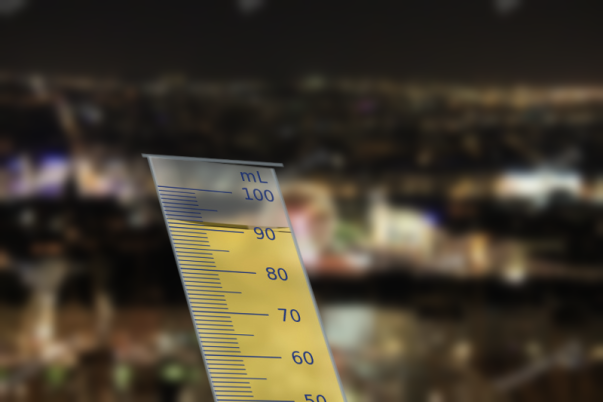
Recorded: {"value": 91, "unit": "mL"}
